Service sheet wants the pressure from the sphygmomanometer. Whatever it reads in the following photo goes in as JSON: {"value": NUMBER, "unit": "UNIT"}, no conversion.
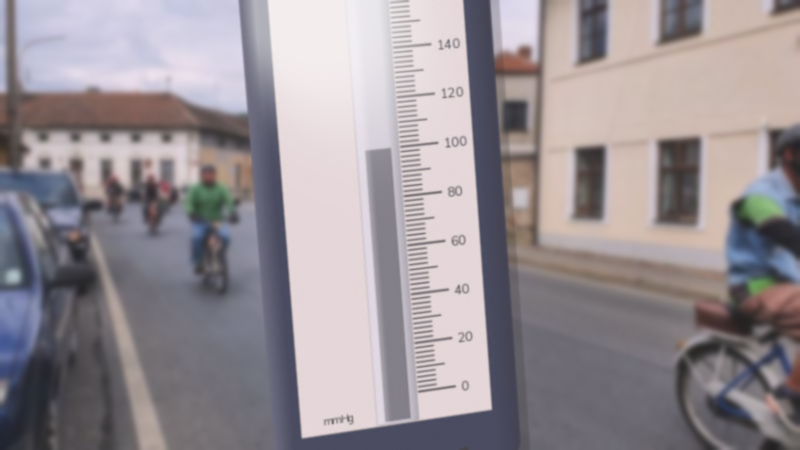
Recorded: {"value": 100, "unit": "mmHg"}
